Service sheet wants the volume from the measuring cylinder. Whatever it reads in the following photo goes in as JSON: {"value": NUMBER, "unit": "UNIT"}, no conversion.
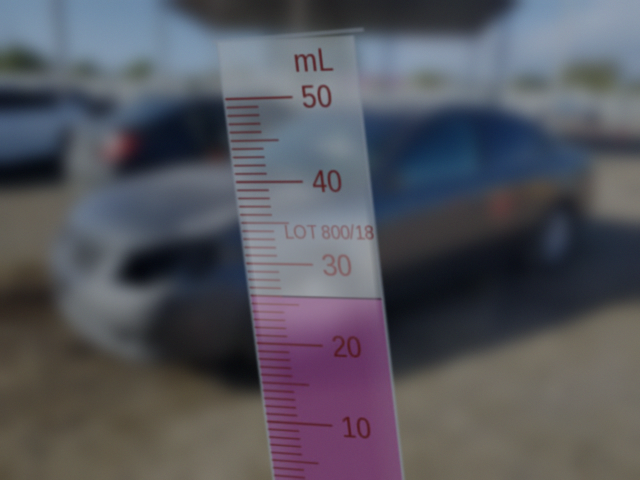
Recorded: {"value": 26, "unit": "mL"}
